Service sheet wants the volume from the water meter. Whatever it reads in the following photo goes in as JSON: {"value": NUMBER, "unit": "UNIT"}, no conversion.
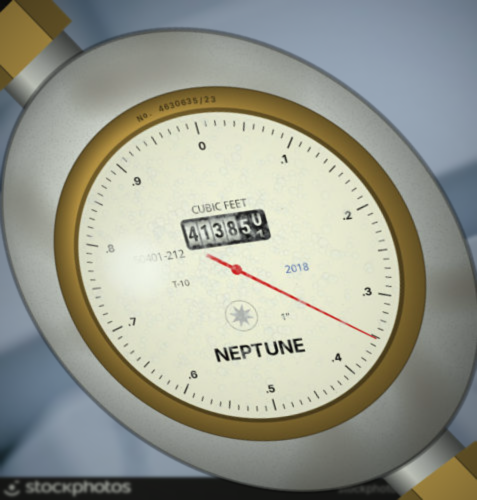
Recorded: {"value": 413850.35, "unit": "ft³"}
